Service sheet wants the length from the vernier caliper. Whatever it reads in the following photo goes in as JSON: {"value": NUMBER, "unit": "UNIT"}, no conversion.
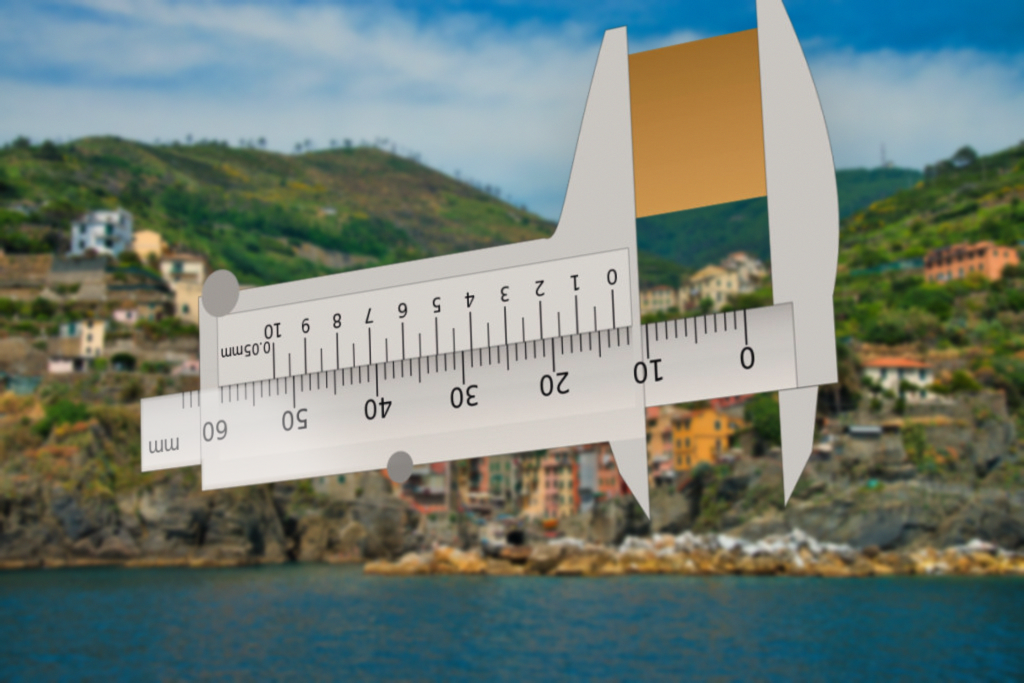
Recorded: {"value": 13.4, "unit": "mm"}
